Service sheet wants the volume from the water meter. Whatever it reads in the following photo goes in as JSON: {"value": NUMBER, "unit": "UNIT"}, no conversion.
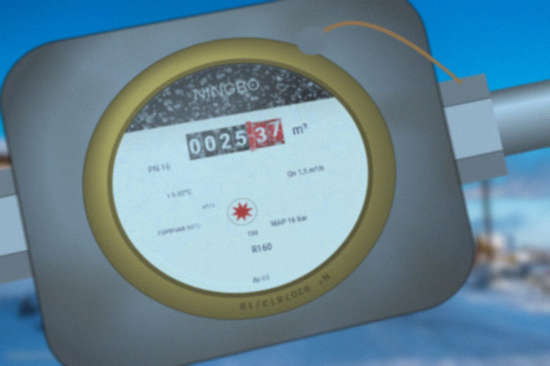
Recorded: {"value": 25.37, "unit": "m³"}
